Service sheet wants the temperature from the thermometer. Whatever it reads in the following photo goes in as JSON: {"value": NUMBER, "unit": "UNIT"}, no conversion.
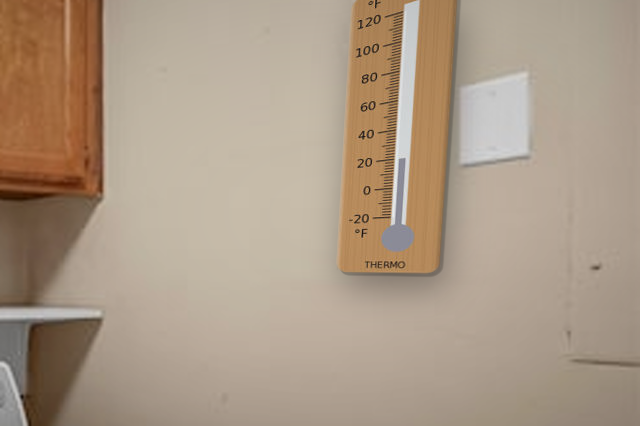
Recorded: {"value": 20, "unit": "°F"}
